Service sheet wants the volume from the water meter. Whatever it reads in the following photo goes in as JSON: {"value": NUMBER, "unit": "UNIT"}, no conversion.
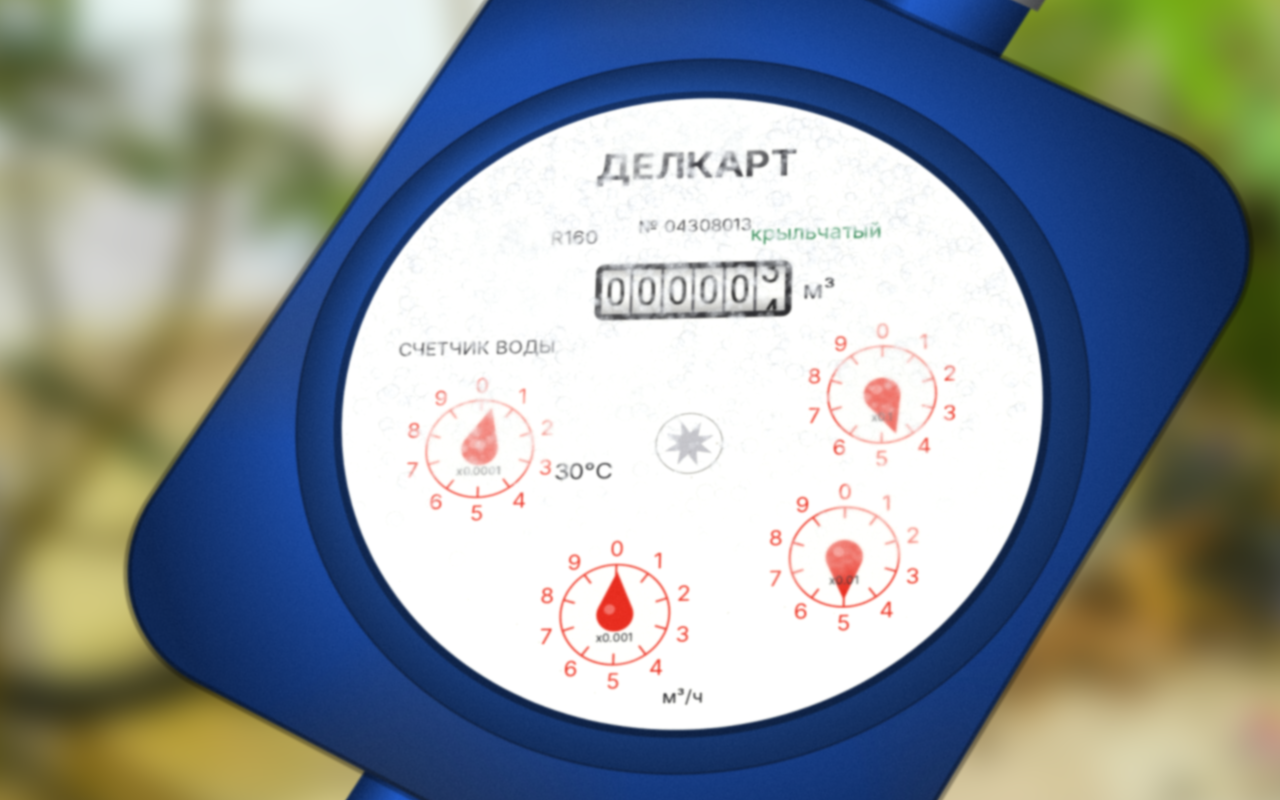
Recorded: {"value": 3.4500, "unit": "m³"}
